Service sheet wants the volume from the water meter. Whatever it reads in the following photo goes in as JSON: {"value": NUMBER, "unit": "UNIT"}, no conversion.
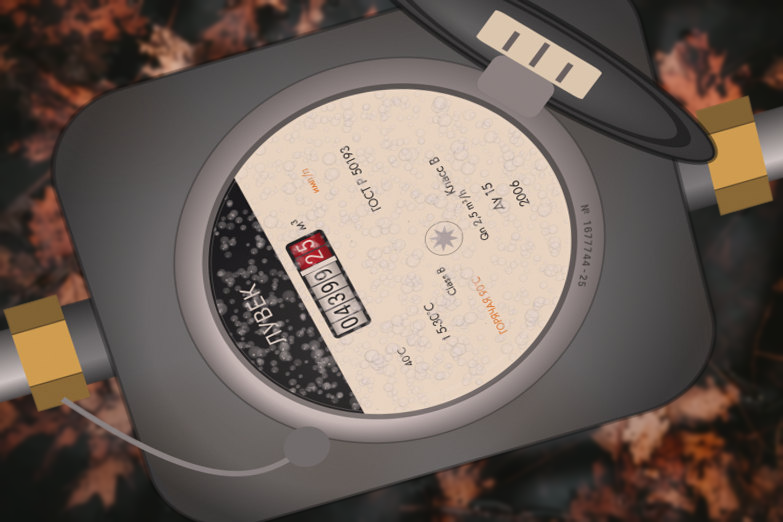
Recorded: {"value": 4399.25, "unit": "m³"}
